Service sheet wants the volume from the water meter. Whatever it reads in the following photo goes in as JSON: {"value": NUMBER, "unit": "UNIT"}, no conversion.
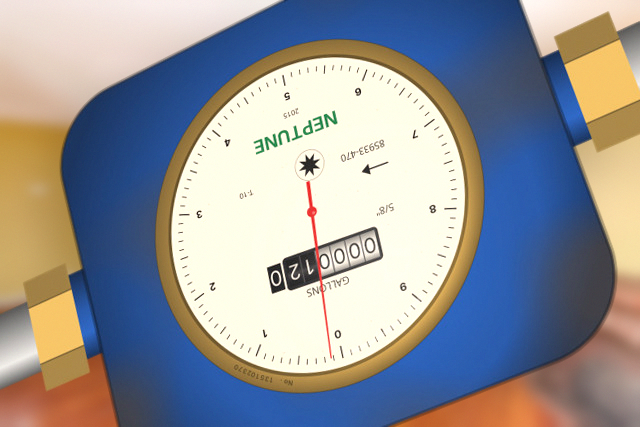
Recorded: {"value": 120.1, "unit": "gal"}
